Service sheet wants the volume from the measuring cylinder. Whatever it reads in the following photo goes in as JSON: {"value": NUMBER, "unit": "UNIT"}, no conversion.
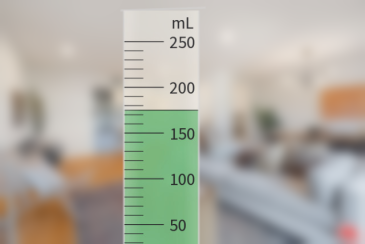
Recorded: {"value": 175, "unit": "mL"}
